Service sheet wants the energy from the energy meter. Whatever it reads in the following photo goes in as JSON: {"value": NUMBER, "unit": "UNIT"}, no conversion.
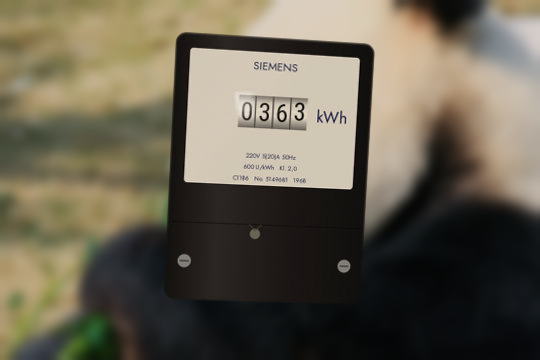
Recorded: {"value": 363, "unit": "kWh"}
